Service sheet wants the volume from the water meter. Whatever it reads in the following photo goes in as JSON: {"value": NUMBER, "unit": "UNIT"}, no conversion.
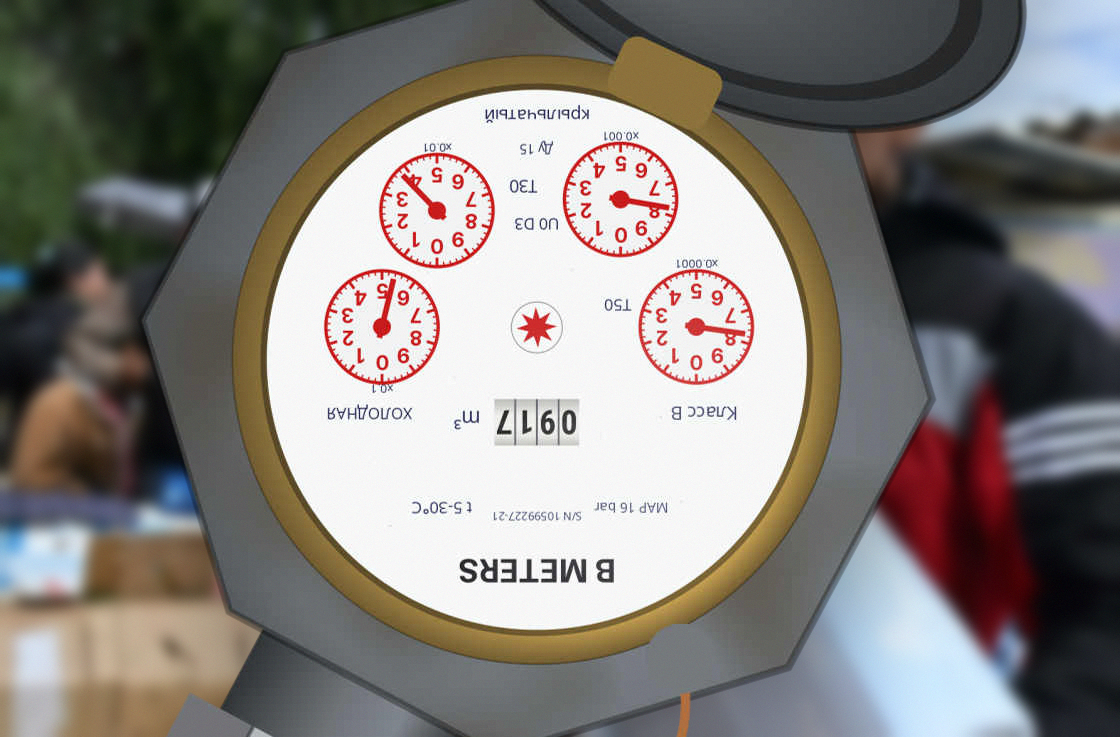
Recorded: {"value": 917.5377, "unit": "m³"}
